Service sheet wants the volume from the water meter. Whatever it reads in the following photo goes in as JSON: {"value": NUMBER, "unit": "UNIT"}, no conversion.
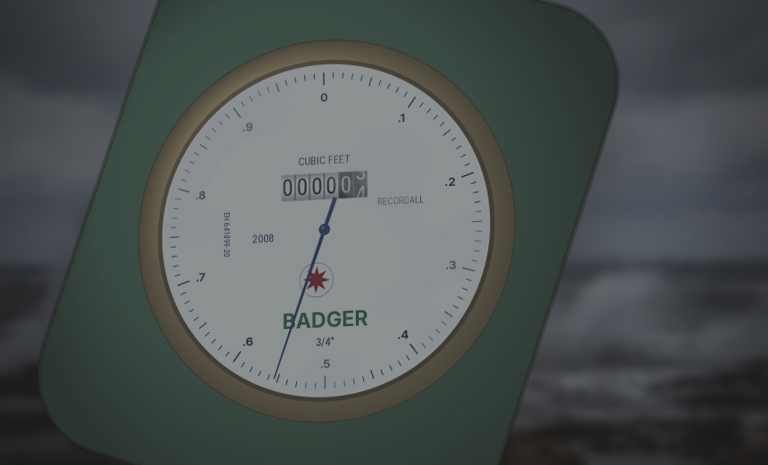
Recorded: {"value": 3.55, "unit": "ft³"}
